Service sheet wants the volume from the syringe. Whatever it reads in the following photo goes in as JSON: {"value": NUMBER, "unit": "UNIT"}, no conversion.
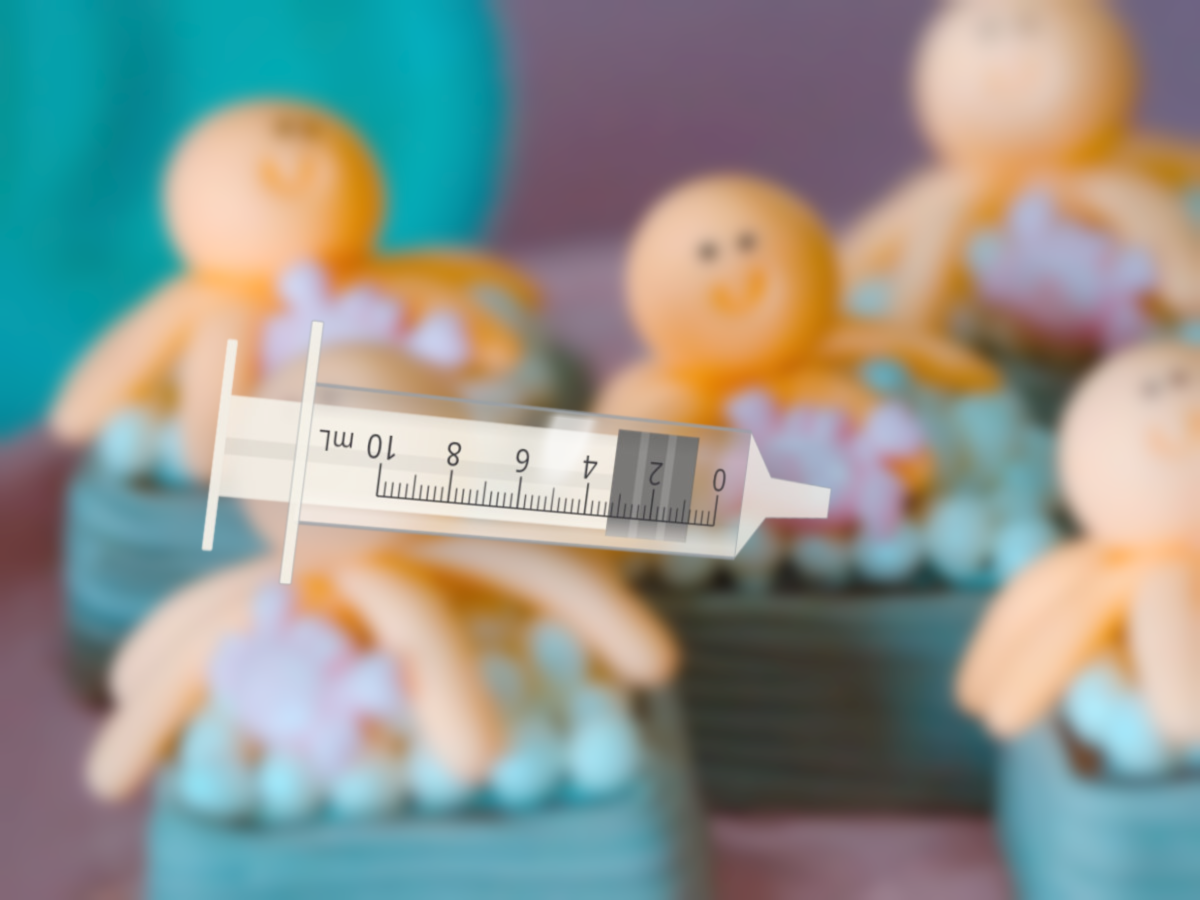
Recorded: {"value": 0.8, "unit": "mL"}
